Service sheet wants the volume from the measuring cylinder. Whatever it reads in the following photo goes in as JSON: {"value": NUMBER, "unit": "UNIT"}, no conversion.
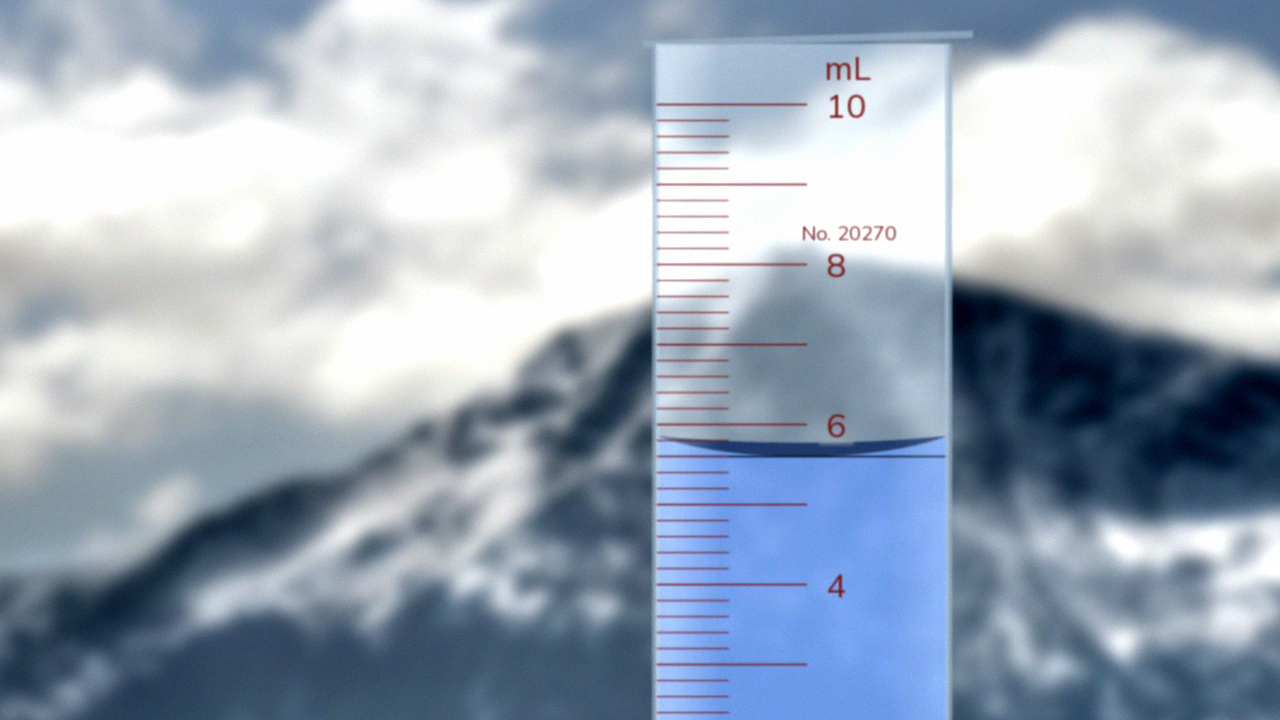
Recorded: {"value": 5.6, "unit": "mL"}
